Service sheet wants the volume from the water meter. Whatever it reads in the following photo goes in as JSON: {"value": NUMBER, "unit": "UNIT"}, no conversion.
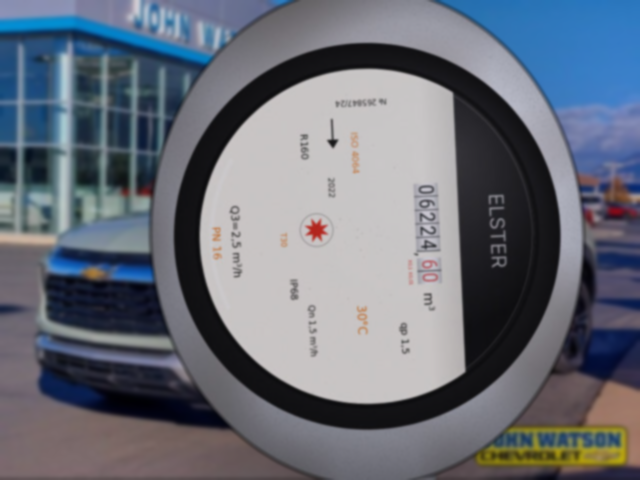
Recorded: {"value": 6224.60, "unit": "m³"}
